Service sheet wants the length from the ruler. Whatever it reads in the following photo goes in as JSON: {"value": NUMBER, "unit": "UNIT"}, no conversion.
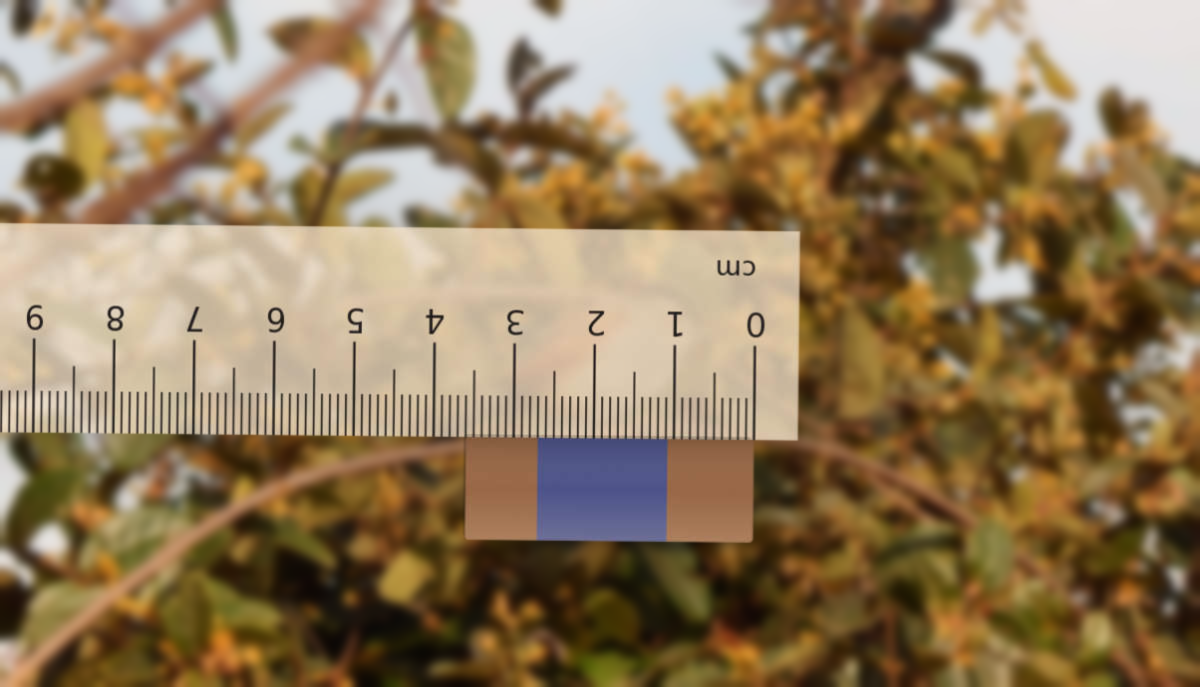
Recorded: {"value": 3.6, "unit": "cm"}
